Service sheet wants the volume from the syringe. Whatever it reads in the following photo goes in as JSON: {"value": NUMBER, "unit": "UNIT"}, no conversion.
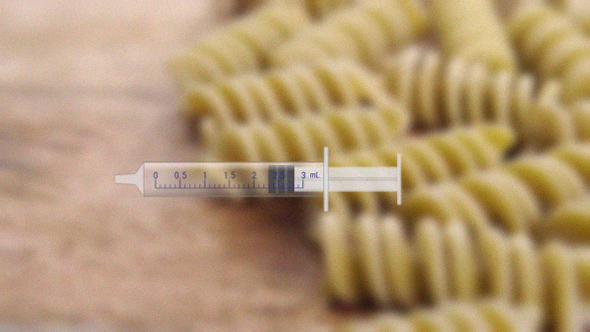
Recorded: {"value": 2.3, "unit": "mL"}
